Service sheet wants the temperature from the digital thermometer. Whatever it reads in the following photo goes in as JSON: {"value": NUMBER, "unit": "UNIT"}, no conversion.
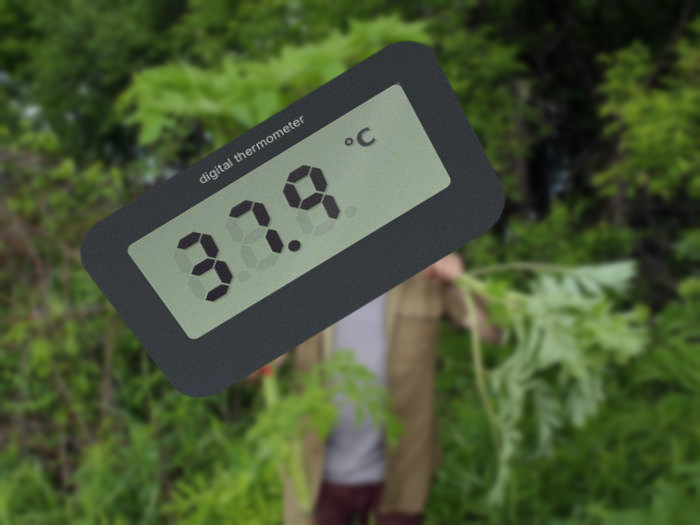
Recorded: {"value": 37.9, "unit": "°C"}
